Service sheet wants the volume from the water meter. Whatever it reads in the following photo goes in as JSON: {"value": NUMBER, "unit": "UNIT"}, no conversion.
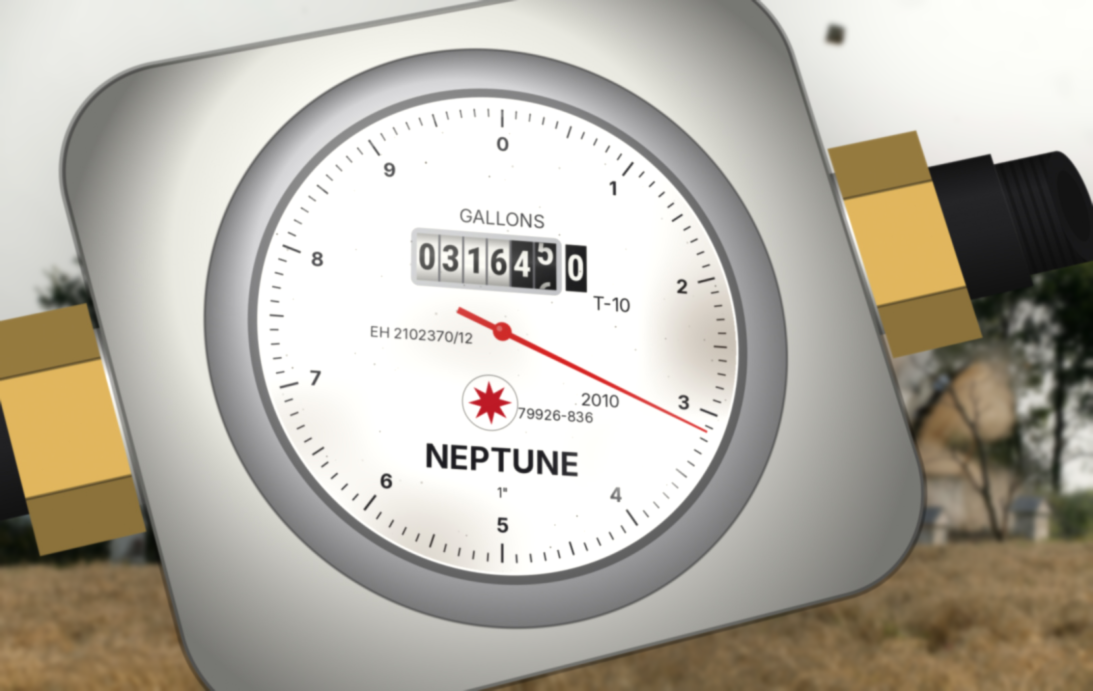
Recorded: {"value": 316453.1, "unit": "gal"}
